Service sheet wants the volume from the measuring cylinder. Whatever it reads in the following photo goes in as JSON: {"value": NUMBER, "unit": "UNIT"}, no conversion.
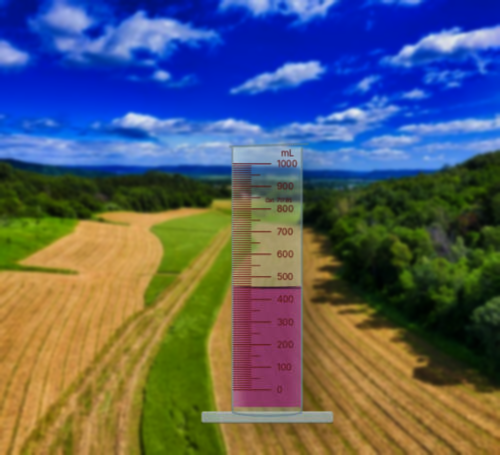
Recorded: {"value": 450, "unit": "mL"}
